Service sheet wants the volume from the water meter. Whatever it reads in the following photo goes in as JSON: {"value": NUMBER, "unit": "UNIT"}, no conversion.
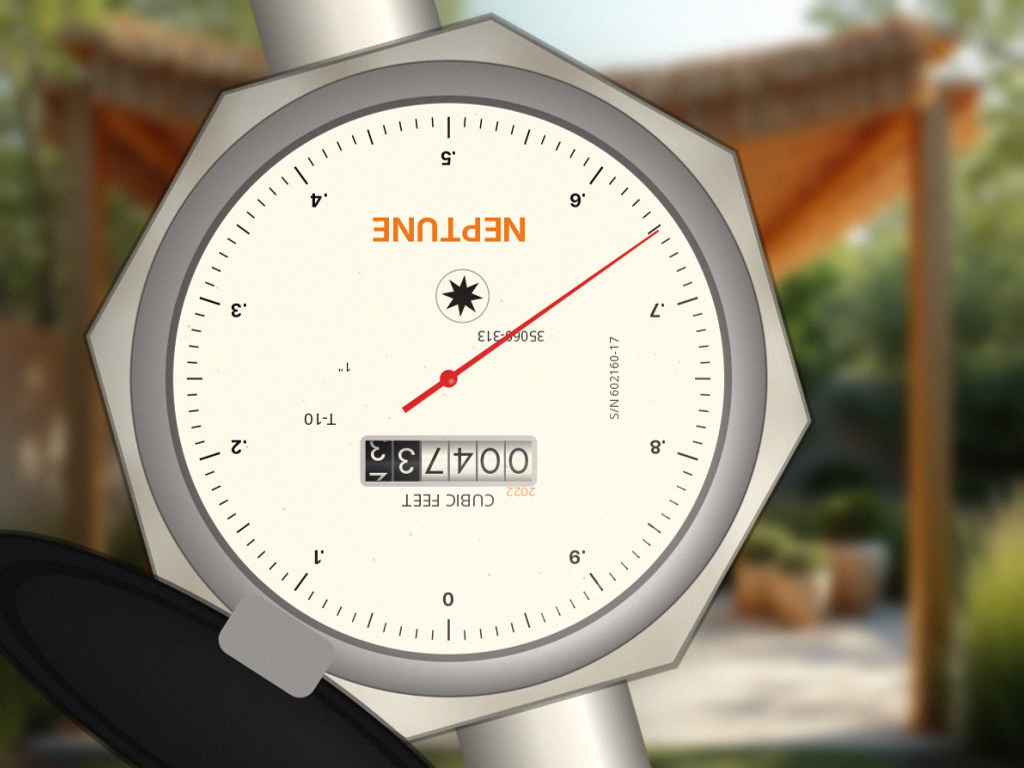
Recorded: {"value": 4732.65, "unit": "ft³"}
